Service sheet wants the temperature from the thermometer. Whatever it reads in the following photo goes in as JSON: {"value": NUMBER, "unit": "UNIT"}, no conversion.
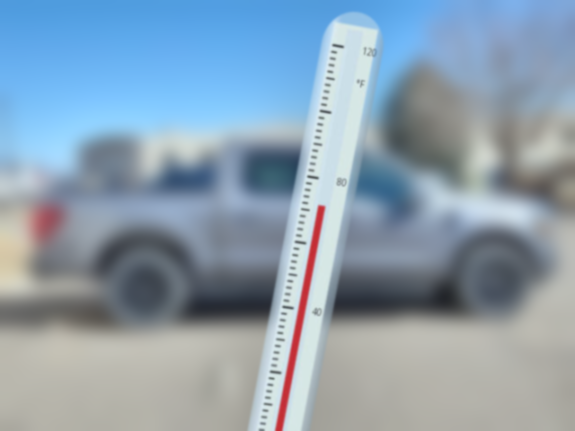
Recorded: {"value": 72, "unit": "°F"}
